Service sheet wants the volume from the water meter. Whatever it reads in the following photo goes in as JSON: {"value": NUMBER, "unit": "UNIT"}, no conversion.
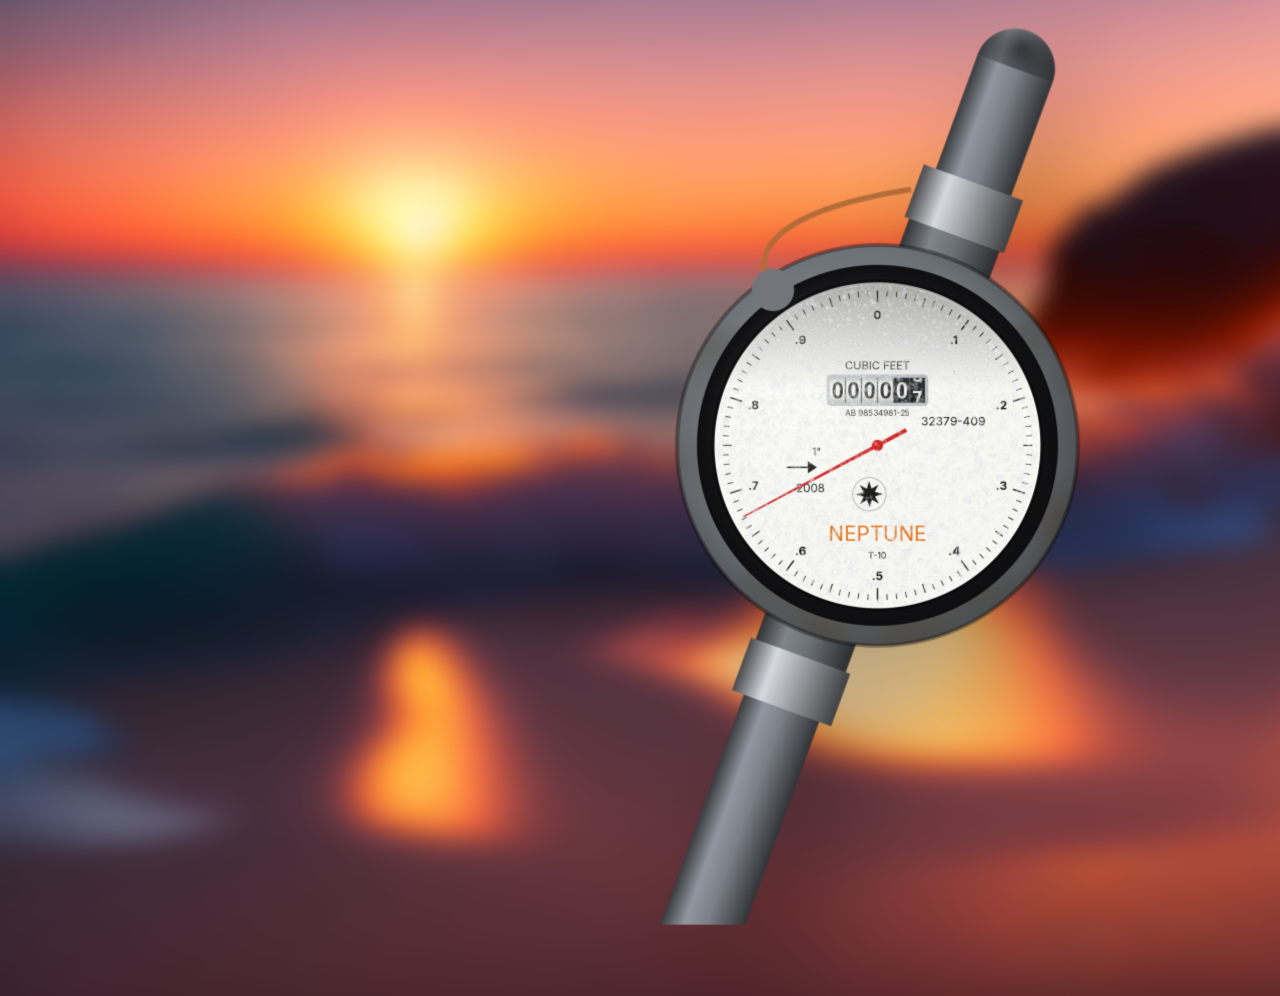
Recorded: {"value": 6.67, "unit": "ft³"}
